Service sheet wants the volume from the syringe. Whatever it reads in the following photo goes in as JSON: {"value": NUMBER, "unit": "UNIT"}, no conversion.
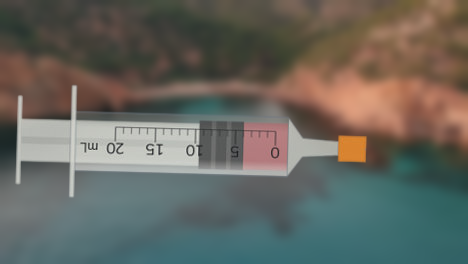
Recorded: {"value": 4, "unit": "mL"}
